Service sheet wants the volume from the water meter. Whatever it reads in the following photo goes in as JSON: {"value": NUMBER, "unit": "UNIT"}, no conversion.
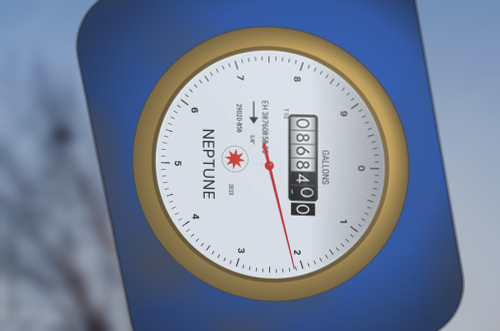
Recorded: {"value": 868402.1, "unit": "gal"}
